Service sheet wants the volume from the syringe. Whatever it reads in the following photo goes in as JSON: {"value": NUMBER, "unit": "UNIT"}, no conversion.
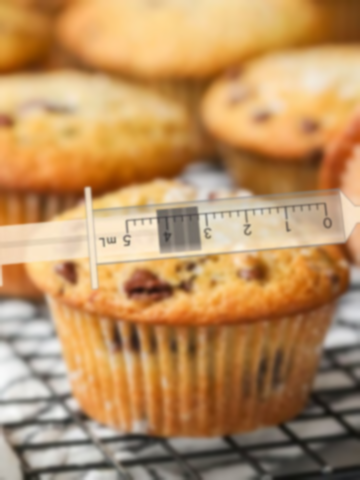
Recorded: {"value": 3.2, "unit": "mL"}
